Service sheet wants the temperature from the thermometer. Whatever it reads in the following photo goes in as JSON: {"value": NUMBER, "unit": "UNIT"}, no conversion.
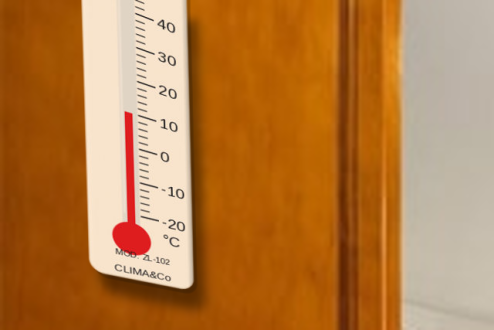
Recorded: {"value": 10, "unit": "°C"}
